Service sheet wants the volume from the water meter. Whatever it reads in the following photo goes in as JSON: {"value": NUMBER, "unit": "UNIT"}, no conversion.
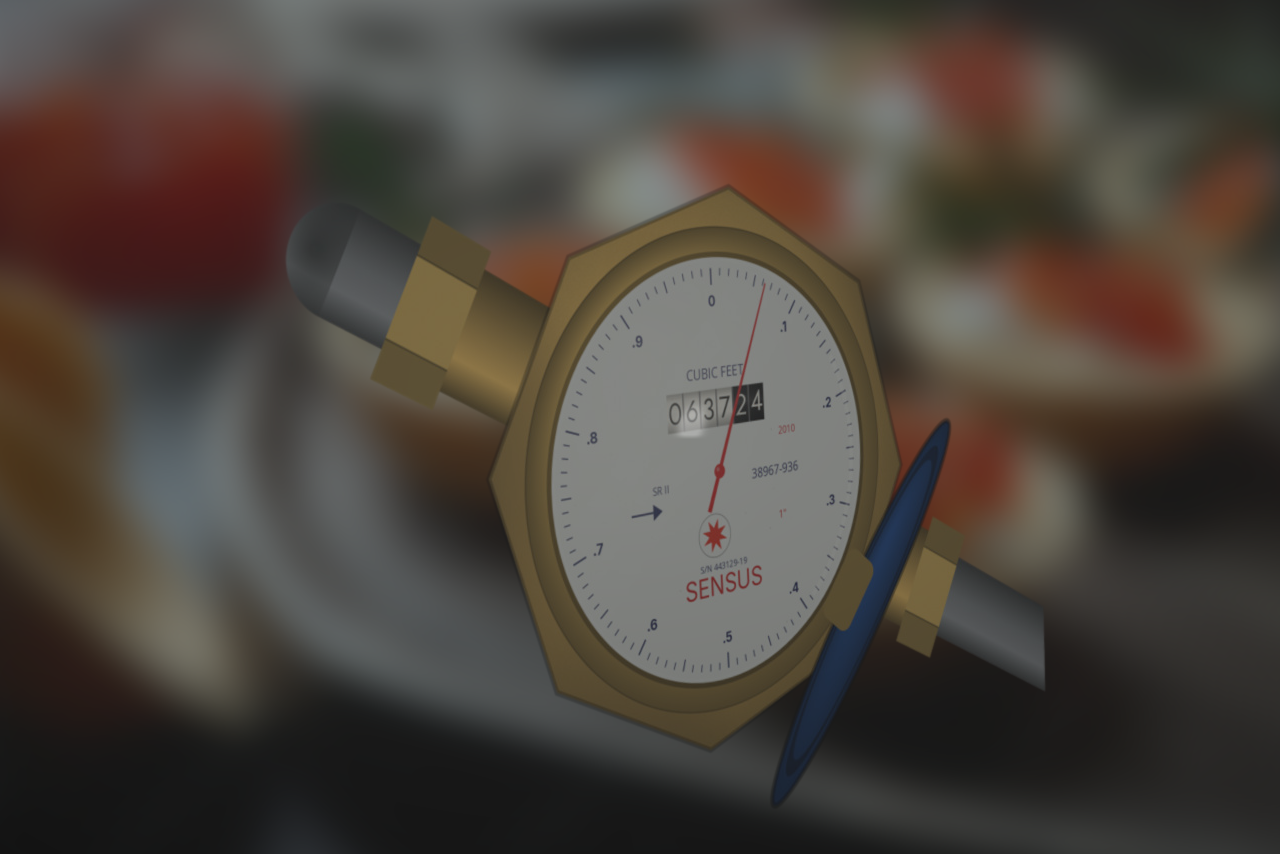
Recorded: {"value": 63724.06, "unit": "ft³"}
